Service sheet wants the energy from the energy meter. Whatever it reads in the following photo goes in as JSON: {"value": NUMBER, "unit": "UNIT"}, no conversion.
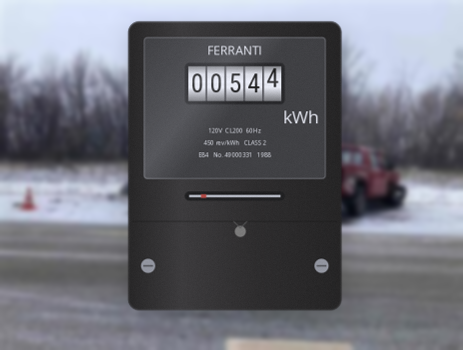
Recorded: {"value": 544, "unit": "kWh"}
